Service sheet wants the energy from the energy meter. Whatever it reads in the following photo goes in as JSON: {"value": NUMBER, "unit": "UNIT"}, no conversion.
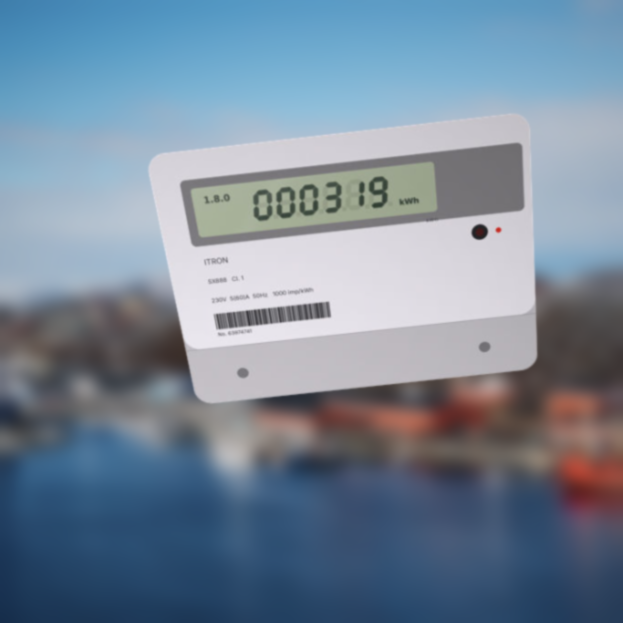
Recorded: {"value": 319, "unit": "kWh"}
